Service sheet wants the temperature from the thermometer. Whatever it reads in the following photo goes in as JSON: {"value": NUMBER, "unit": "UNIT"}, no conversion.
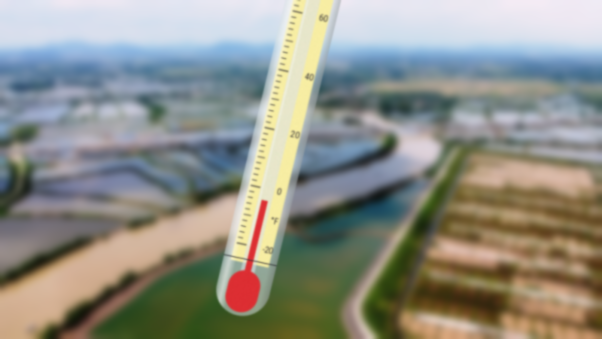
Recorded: {"value": -4, "unit": "°F"}
